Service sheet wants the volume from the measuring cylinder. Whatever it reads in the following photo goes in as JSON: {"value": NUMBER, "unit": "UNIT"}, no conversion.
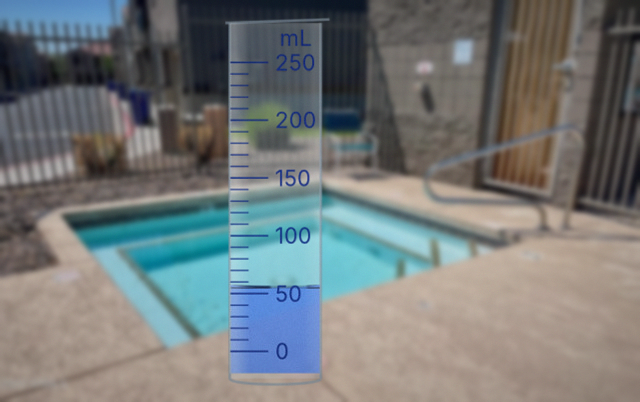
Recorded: {"value": 55, "unit": "mL"}
